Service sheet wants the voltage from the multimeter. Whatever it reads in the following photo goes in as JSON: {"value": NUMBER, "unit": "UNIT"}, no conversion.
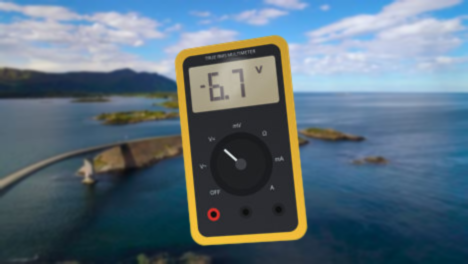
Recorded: {"value": -6.7, "unit": "V"}
